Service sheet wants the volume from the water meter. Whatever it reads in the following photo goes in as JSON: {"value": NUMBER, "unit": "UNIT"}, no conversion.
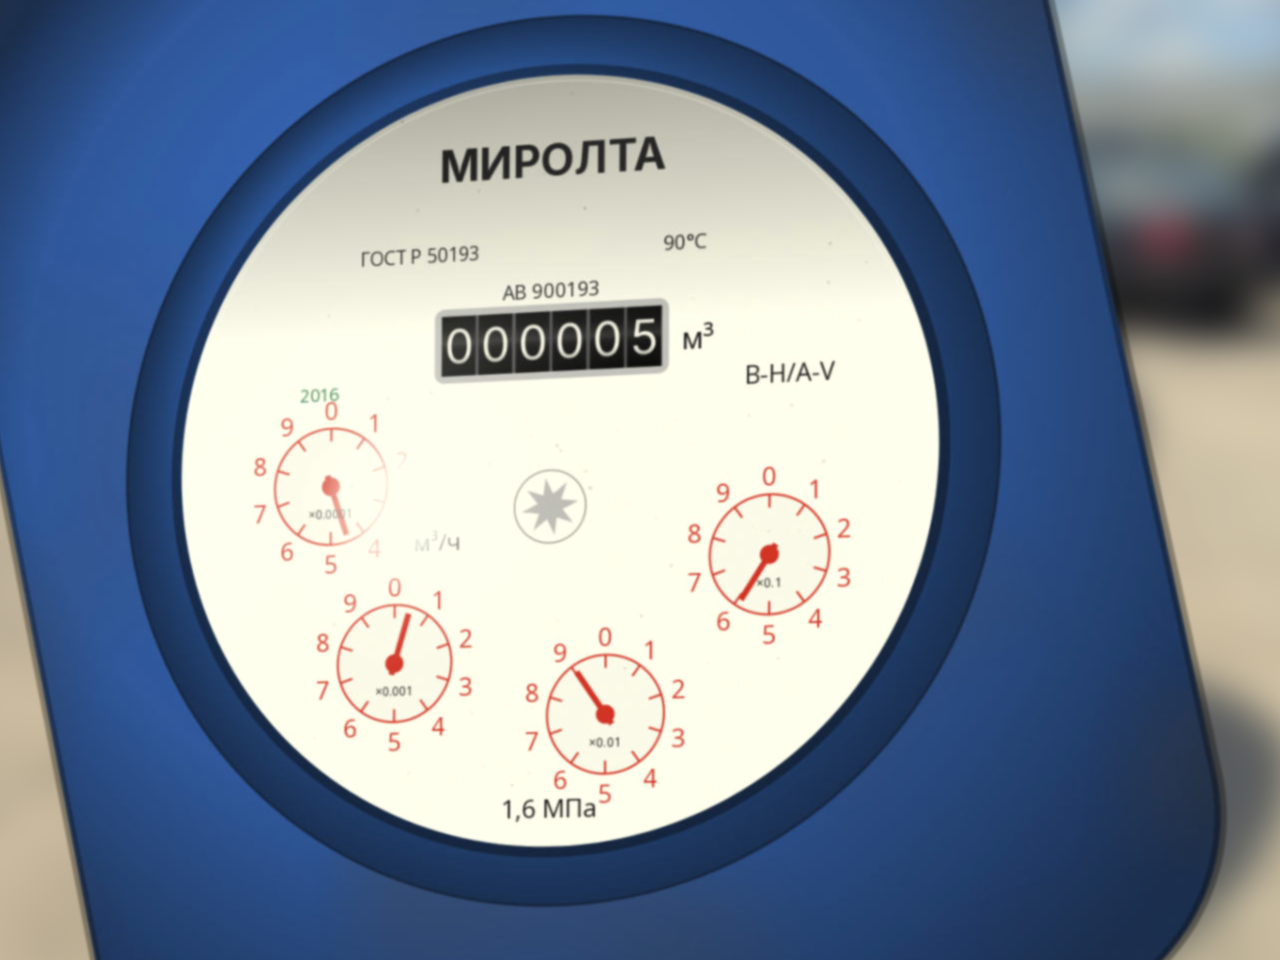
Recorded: {"value": 5.5904, "unit": "m³"}
